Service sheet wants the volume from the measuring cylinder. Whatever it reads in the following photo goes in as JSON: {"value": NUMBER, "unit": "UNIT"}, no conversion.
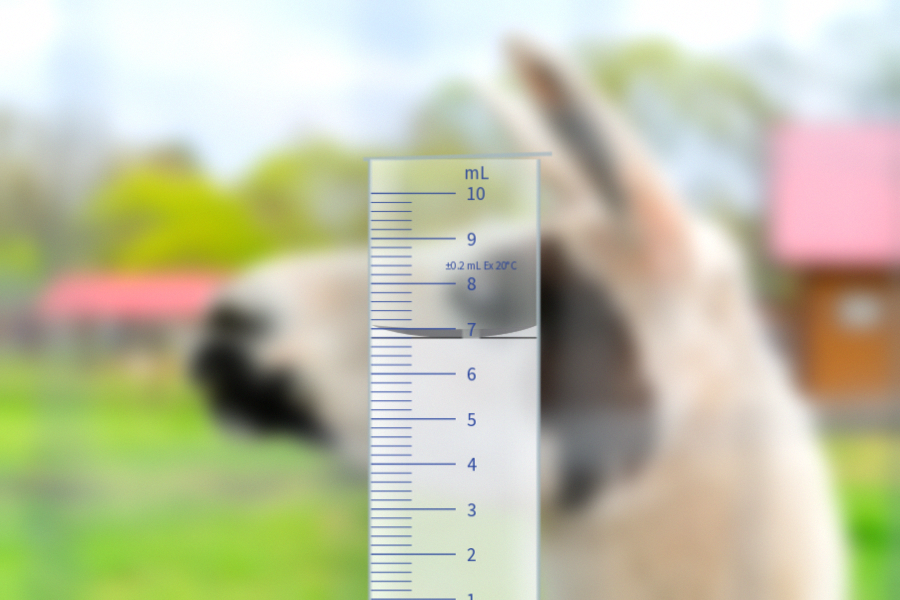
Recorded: {"value": 6.8, "unit": "mL"}
